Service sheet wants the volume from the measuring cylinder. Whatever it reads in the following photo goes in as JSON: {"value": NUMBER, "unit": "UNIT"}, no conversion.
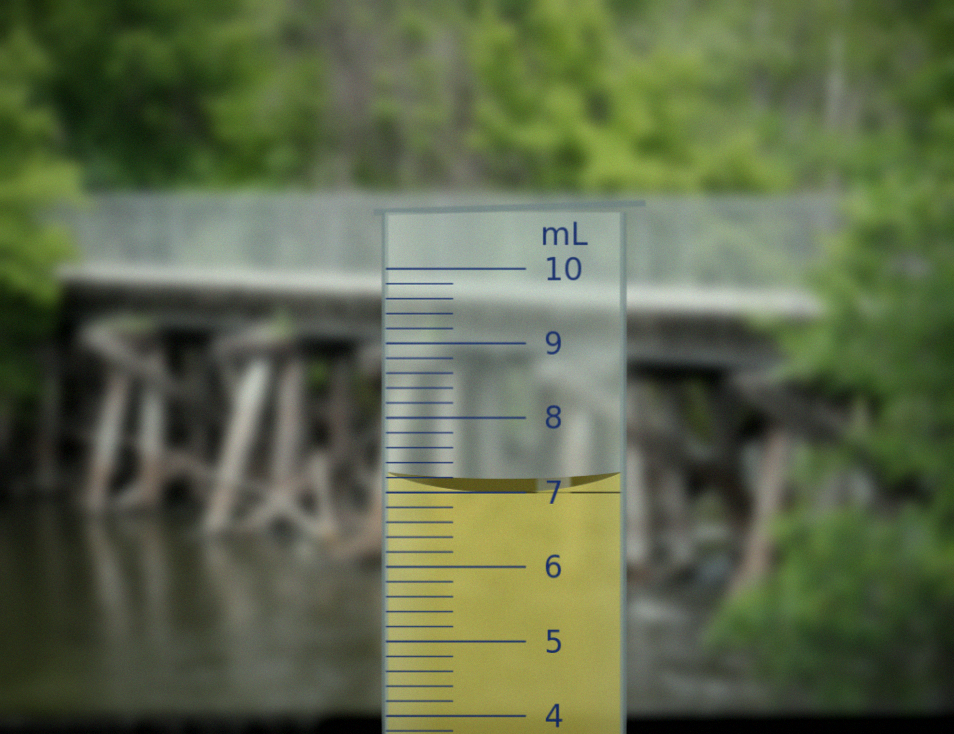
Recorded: {"value": 7, "unit": "mL"}
